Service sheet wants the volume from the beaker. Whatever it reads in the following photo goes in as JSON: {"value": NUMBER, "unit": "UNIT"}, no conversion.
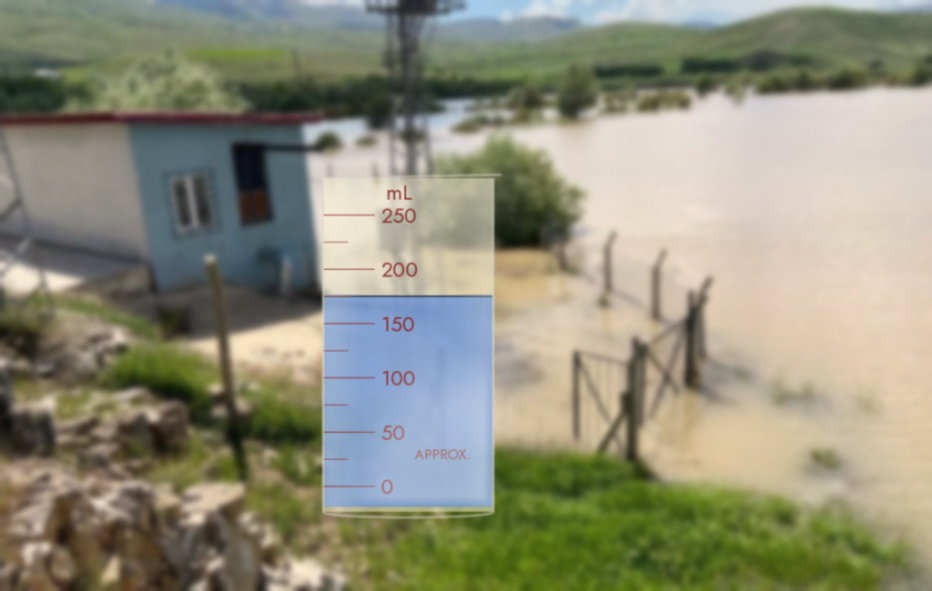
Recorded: {"value": 175, "unit": "mL"}
